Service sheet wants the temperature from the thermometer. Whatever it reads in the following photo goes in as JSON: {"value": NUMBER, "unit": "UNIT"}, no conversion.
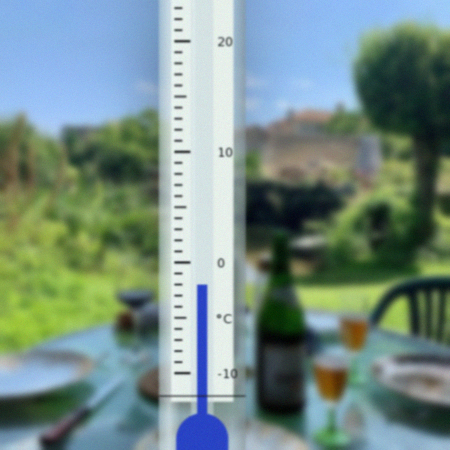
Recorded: {"value": -2, "unit": "°C"}
